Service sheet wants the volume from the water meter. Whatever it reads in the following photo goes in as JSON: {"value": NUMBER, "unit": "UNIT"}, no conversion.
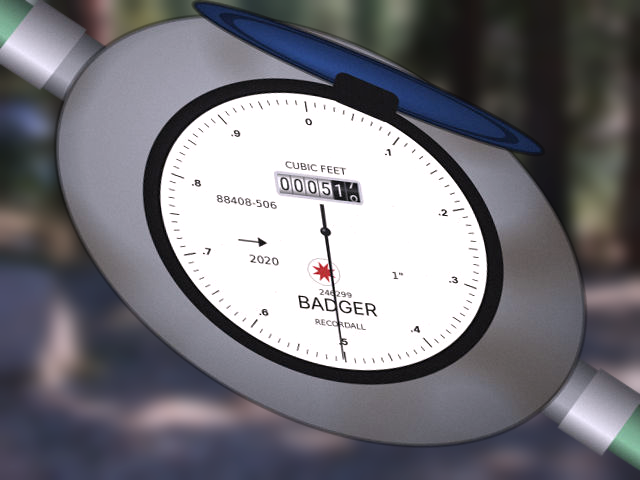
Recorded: {"value": 517.50, "unit": "ft³"}
